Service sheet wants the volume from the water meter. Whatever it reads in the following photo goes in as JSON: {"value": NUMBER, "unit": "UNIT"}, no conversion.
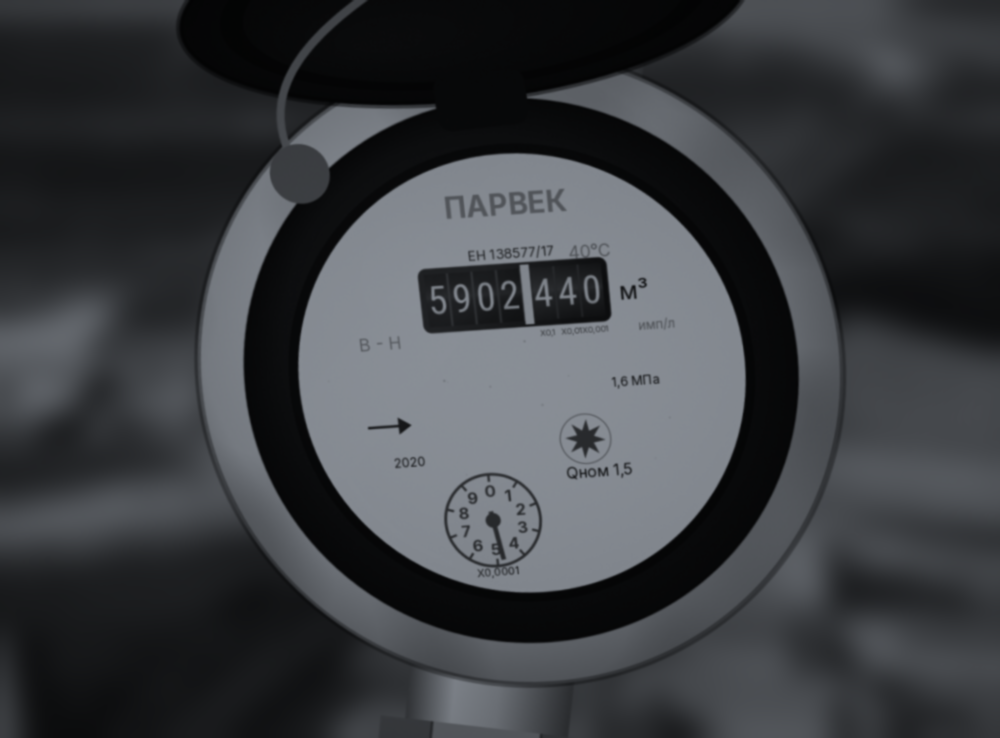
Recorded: {"value": 5902.4404, "unit": "m³"}
